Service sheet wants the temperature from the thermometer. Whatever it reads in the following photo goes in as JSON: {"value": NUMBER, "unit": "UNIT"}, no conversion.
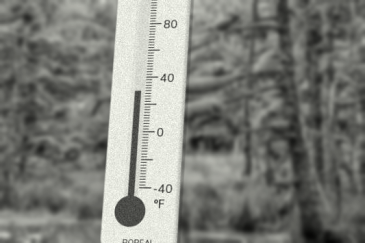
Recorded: {"value": 30, "unit": "°F"}
